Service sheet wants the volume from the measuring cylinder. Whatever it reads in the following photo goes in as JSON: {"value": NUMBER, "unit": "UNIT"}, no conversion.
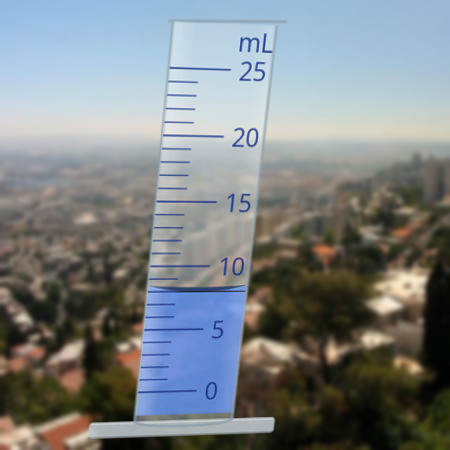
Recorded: {"value": 8, "unit": "mL"}
